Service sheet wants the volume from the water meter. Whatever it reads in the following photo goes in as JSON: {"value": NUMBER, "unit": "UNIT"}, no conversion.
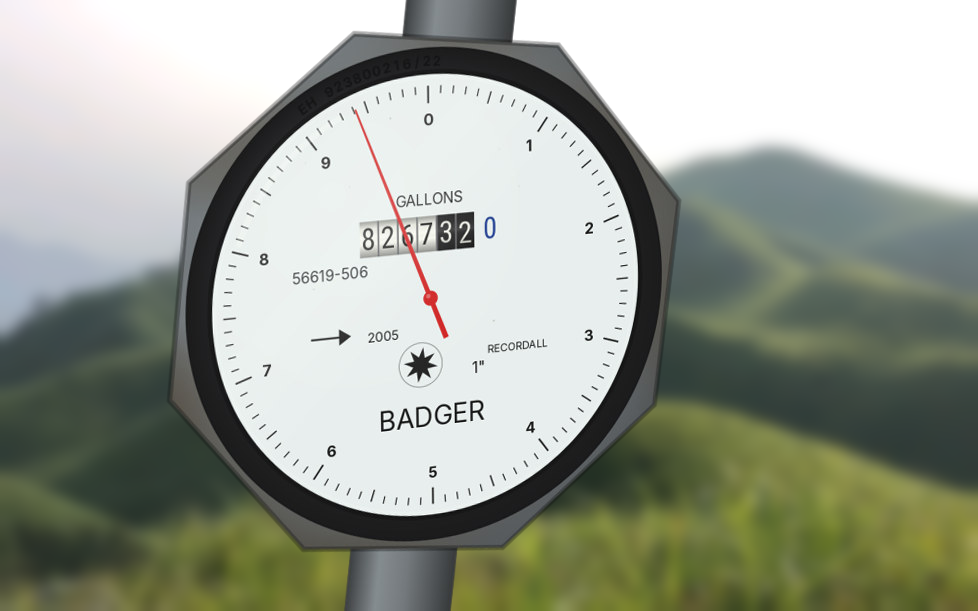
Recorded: {"value": 8267319.4, "unit": "gal"}
